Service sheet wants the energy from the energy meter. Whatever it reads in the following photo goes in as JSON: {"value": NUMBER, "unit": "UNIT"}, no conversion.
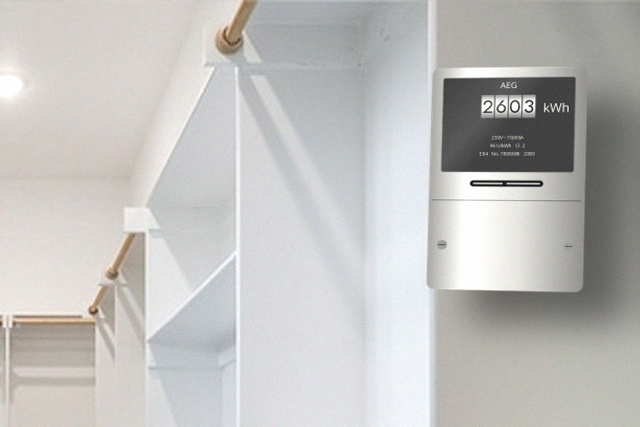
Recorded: {"value": 2603, "unit": "kWh"}
